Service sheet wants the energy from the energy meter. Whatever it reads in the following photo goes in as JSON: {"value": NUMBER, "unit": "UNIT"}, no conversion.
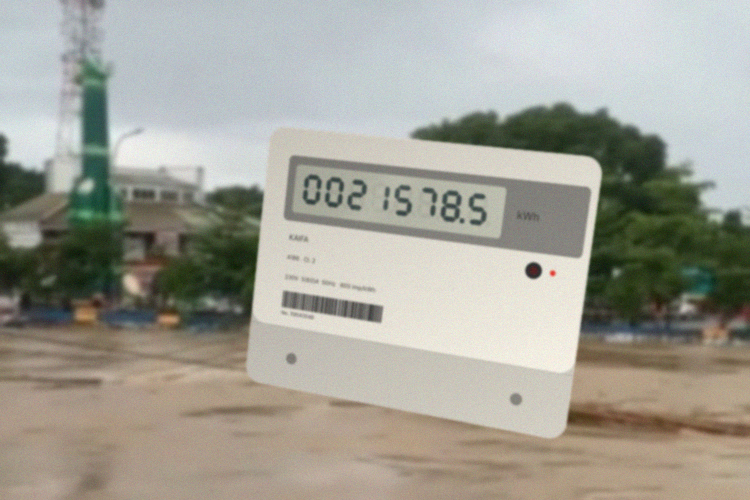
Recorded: {"value": 21578.5, "unit": "kWh"}
